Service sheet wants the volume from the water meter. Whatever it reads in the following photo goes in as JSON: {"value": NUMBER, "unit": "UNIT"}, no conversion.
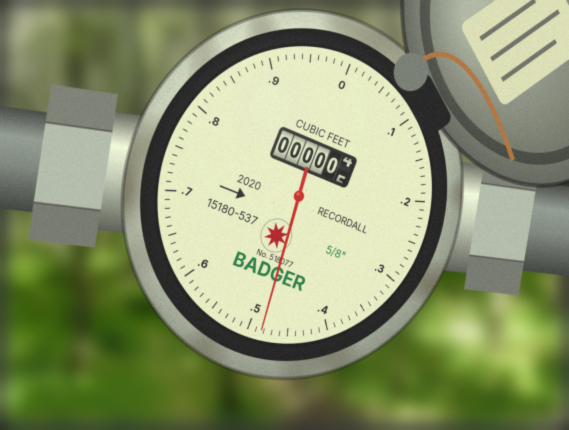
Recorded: {"value": 4.48, "unit": "ft³"}
